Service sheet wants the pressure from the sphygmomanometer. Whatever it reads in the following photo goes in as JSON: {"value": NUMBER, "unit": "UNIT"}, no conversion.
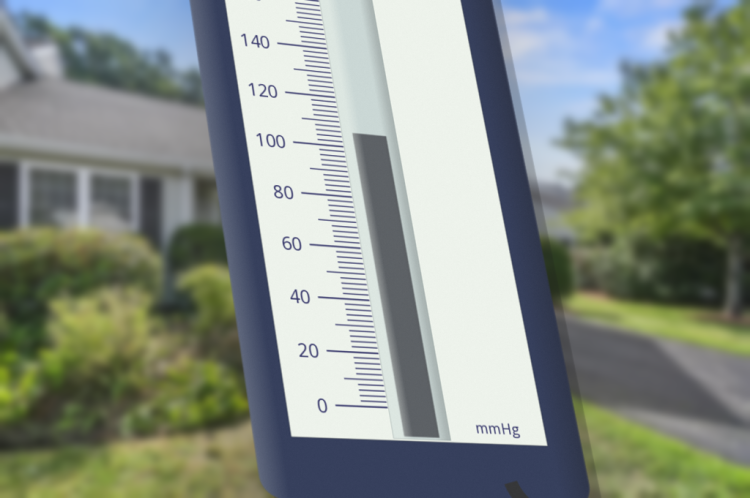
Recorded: {"value": 106, "unit": "mmHg"}
